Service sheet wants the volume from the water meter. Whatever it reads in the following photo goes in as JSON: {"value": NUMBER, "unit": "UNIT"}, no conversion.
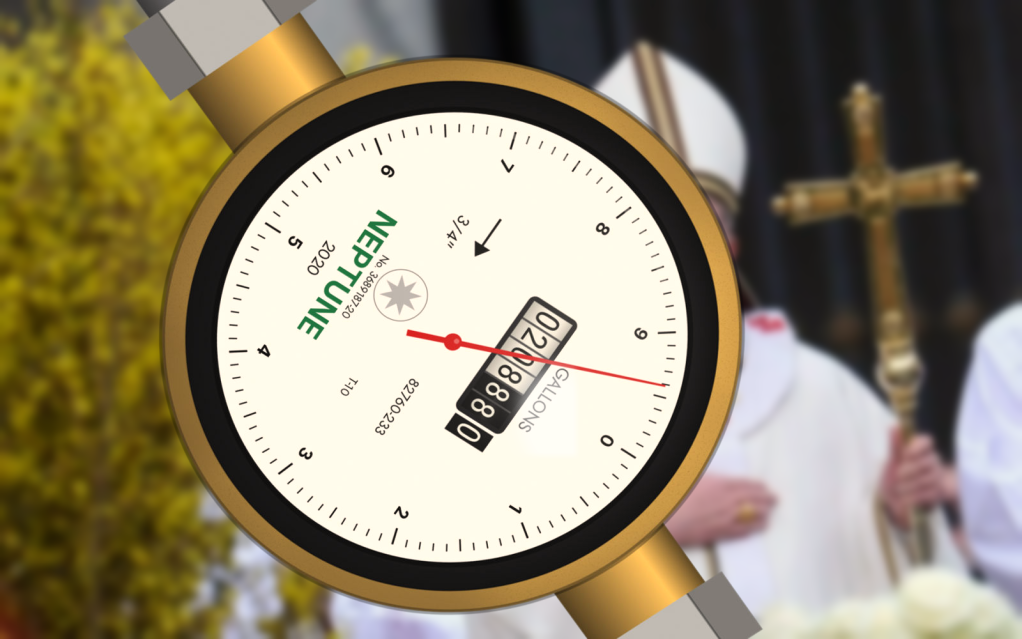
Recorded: {"value": 208879.4, "unit": "gal"}
